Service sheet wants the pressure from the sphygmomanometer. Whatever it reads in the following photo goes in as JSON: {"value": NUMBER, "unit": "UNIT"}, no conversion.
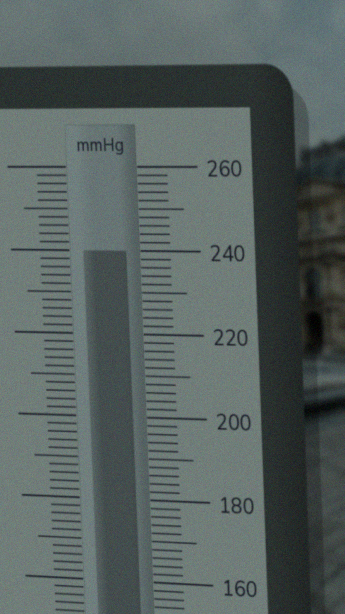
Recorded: {"value": 240, "unit": "mmHg"}
